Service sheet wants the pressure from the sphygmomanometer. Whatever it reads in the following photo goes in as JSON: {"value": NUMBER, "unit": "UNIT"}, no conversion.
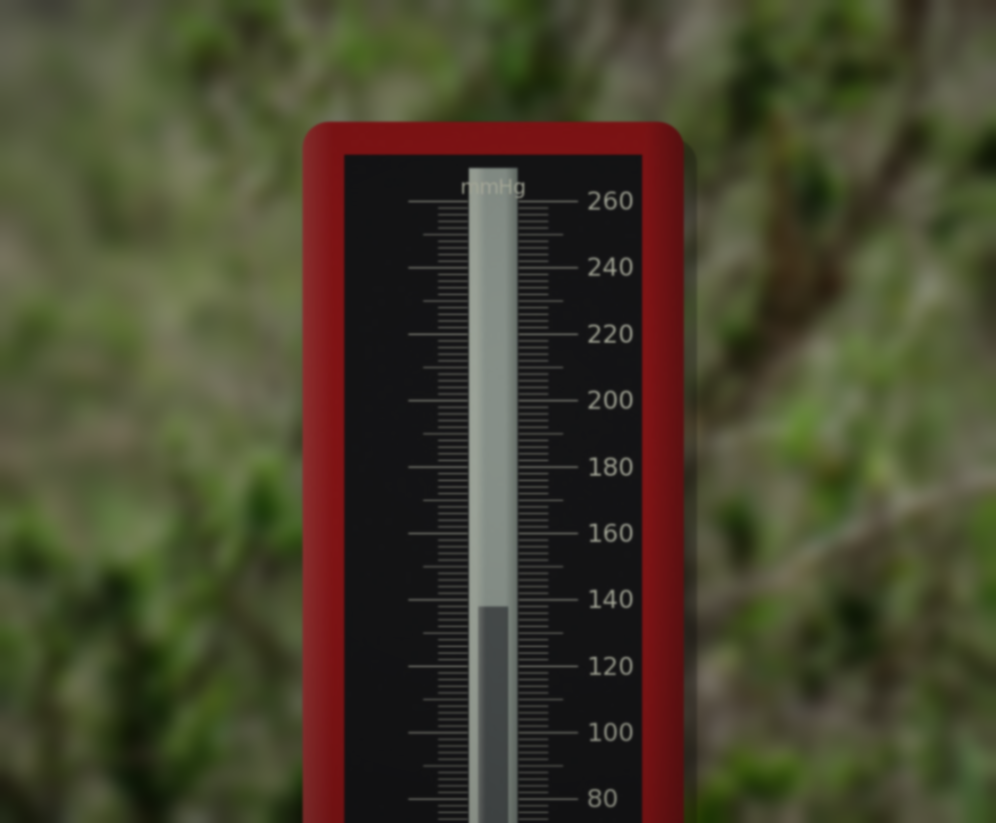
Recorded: {"value": 138, "unit": "mmHg"}
